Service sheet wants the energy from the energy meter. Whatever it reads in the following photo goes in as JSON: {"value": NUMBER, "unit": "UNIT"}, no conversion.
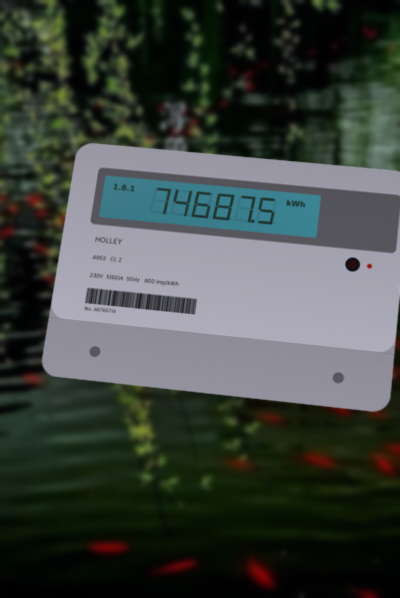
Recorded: {"value": 74687.5, "unit": "kWh"}
